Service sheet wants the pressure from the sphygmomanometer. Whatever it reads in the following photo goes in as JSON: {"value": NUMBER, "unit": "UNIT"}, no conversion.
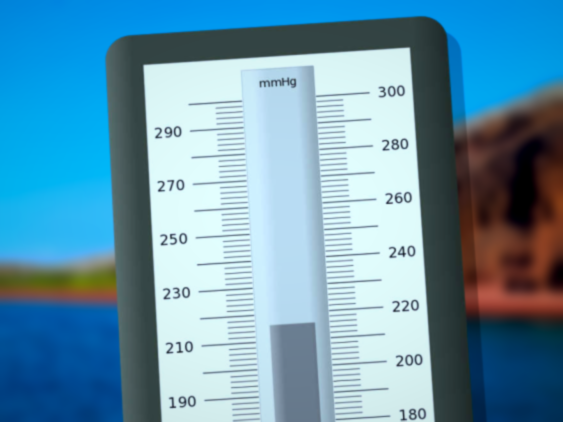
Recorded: {"value": 216, "unit": "mmHg"}
